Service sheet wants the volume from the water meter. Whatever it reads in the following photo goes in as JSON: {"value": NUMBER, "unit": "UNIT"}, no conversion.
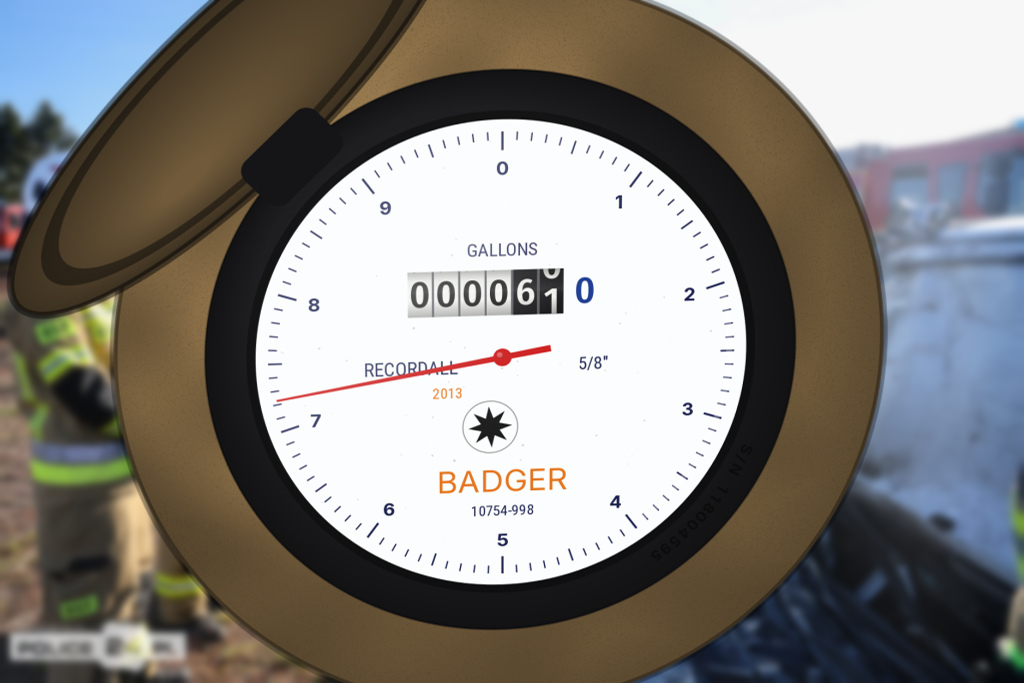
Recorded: {"value": 607.2, "unit": "gal"}
